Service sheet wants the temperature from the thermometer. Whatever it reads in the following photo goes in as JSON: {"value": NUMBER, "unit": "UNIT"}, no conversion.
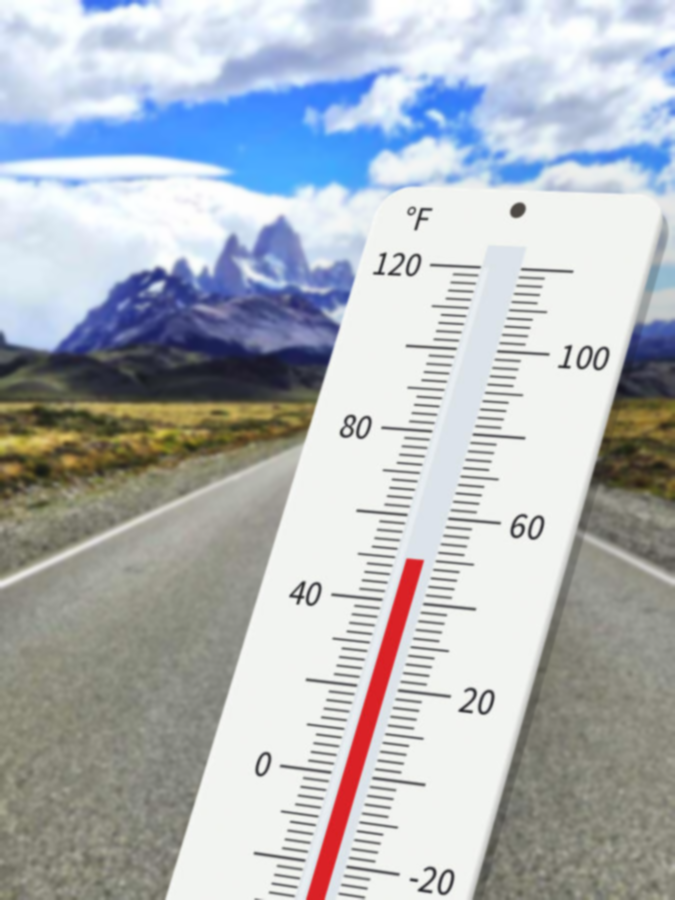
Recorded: {"value": 50, "unit": "°F"}
